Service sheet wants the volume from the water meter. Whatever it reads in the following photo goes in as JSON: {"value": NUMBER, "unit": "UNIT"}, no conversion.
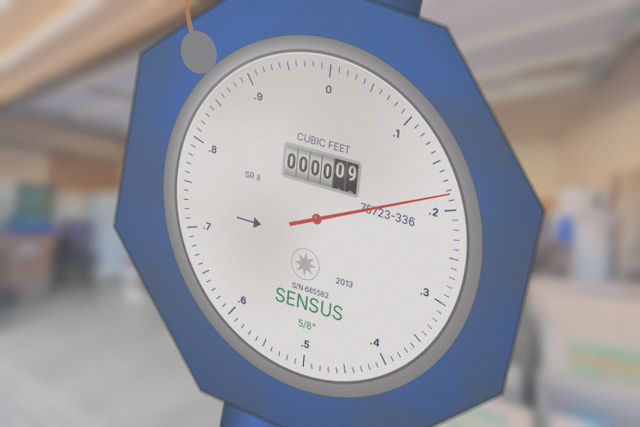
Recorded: {"value": 9.18, "unit": "ft³"}
